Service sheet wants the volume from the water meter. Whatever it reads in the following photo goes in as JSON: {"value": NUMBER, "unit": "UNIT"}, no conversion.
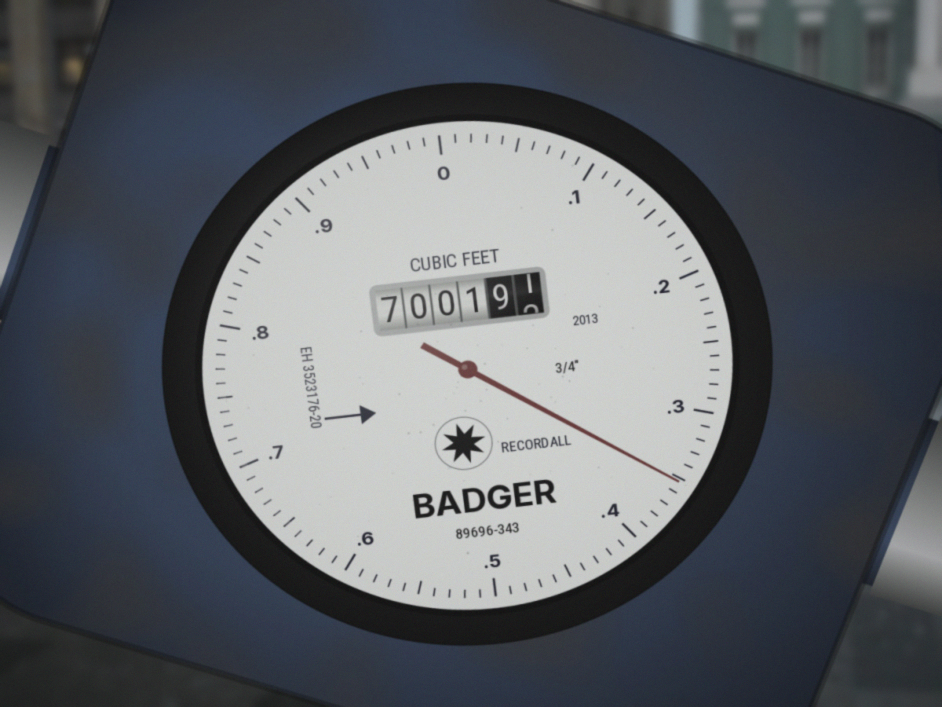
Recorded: {"value": 700191.35, "unit": "ft³"}
